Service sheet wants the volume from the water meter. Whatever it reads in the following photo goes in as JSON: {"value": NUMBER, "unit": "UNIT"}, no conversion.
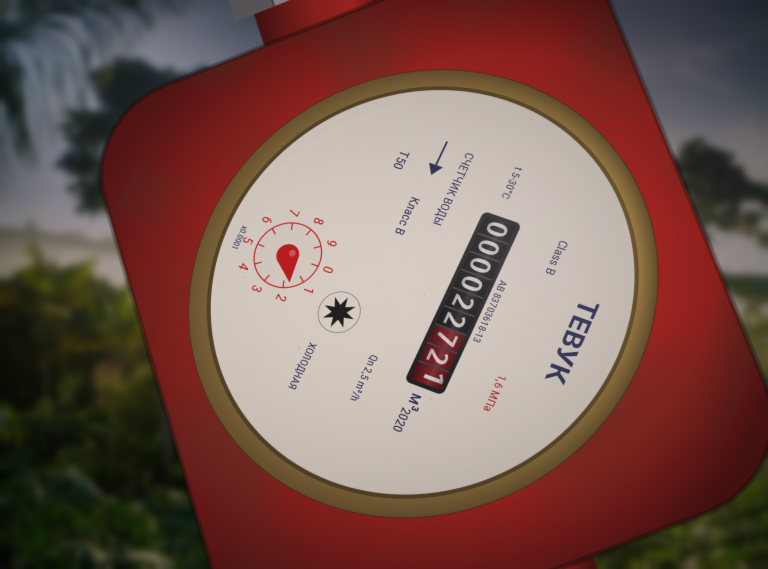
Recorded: {"value": 22.7211, "unit": "m³"}
